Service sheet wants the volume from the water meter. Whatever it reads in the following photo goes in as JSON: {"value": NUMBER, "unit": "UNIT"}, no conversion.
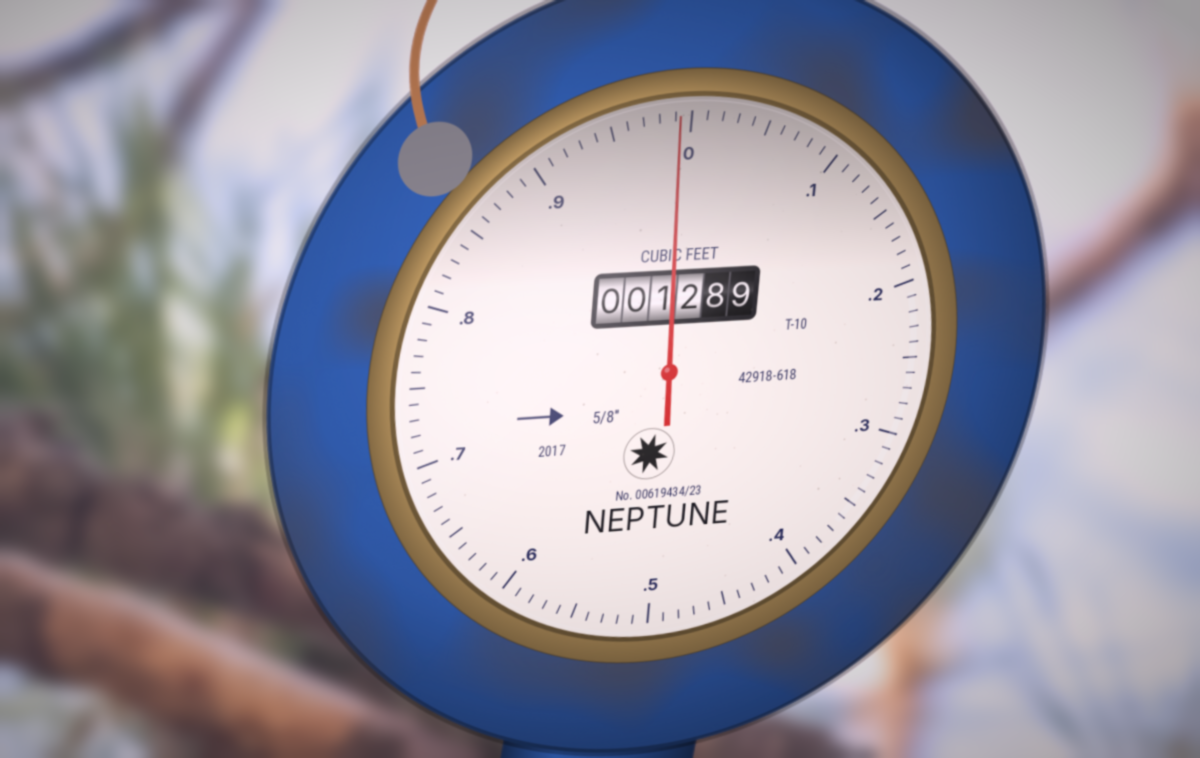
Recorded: {"value": 1288.99, "unit": "ft³"}
